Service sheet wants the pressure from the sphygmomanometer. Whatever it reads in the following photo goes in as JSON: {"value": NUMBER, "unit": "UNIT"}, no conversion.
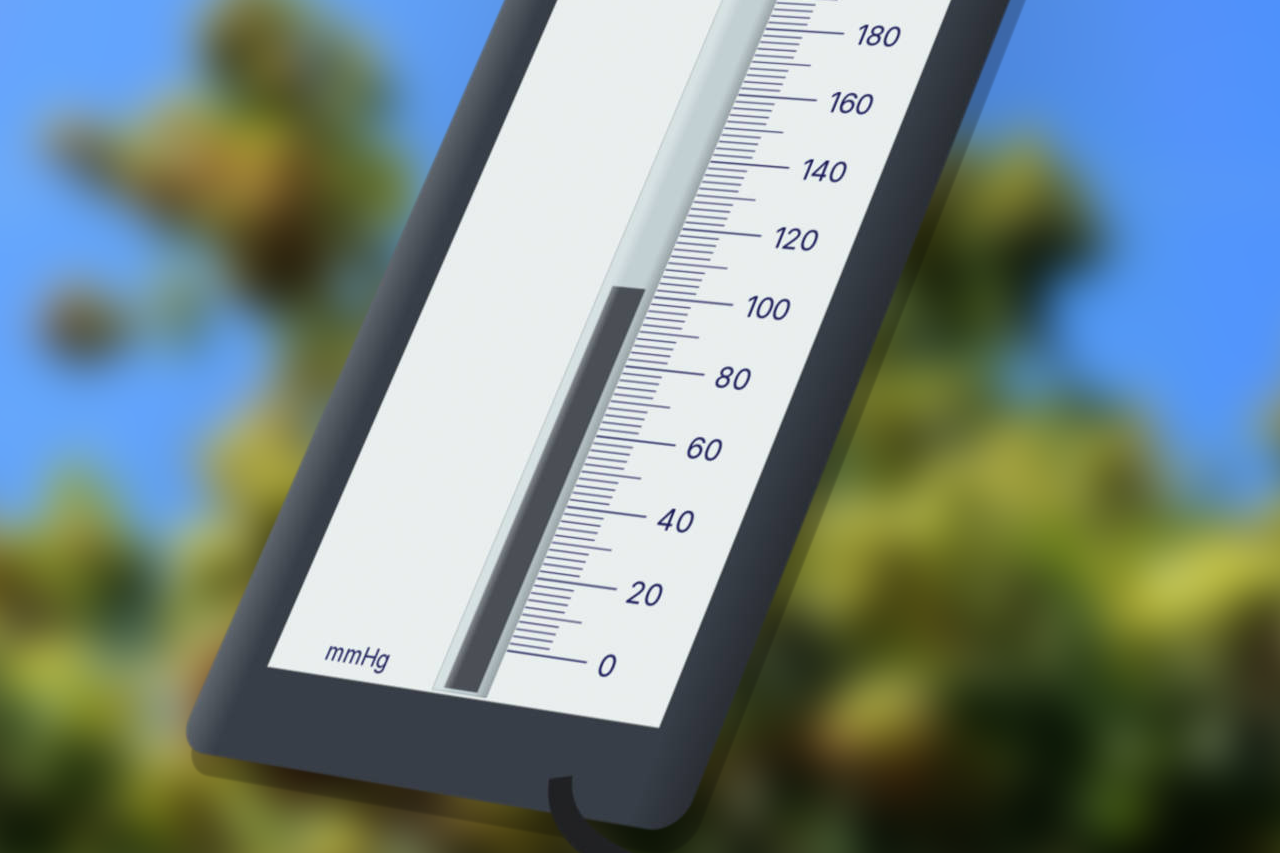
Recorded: {"value": 102, "unit": "mmHg"}
